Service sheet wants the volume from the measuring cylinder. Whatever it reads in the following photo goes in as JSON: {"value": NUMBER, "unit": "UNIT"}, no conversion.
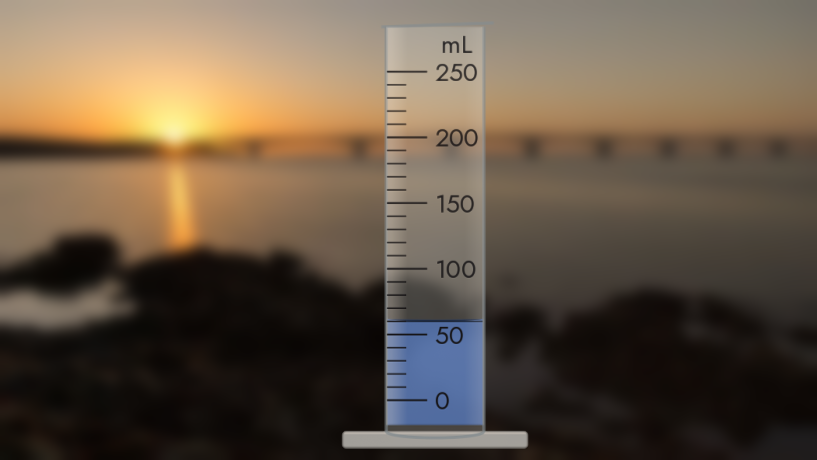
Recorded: {"value": 60, "unit": "mL"}
